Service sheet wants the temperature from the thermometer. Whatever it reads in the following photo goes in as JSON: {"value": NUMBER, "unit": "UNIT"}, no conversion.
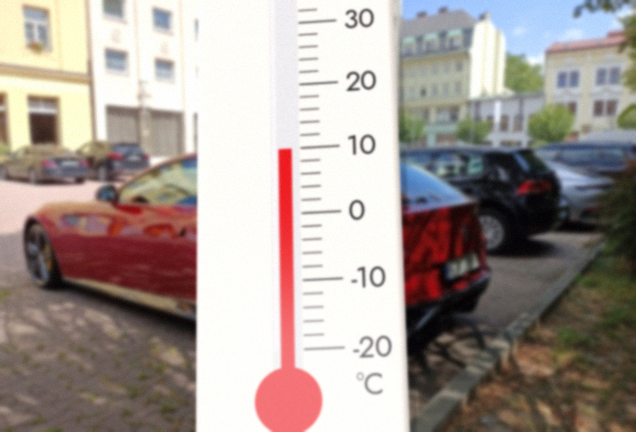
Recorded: {"value": 10, "unit": "°C"}
